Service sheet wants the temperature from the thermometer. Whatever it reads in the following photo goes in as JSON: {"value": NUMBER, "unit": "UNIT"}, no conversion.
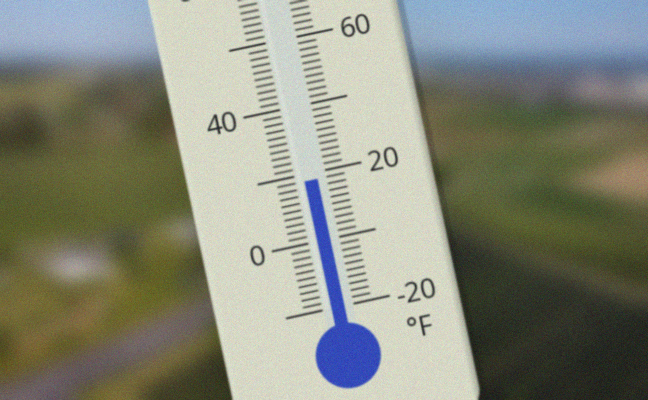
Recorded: {"value": 18, "unit": "°F"}
